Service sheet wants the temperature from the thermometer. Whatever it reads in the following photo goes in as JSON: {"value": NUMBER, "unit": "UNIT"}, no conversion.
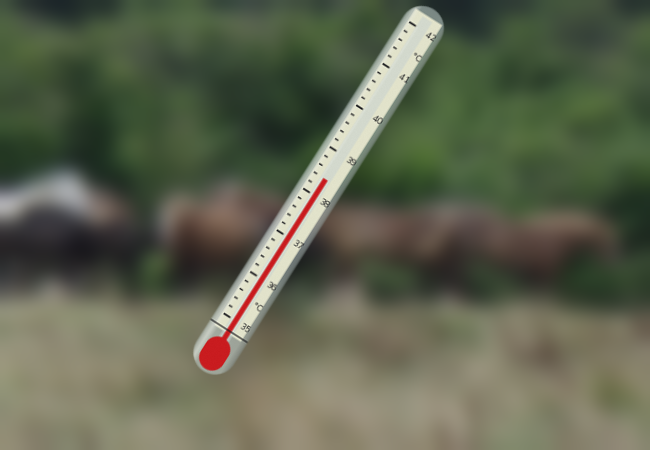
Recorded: {"value": 38.4, "unit": "°C"}
